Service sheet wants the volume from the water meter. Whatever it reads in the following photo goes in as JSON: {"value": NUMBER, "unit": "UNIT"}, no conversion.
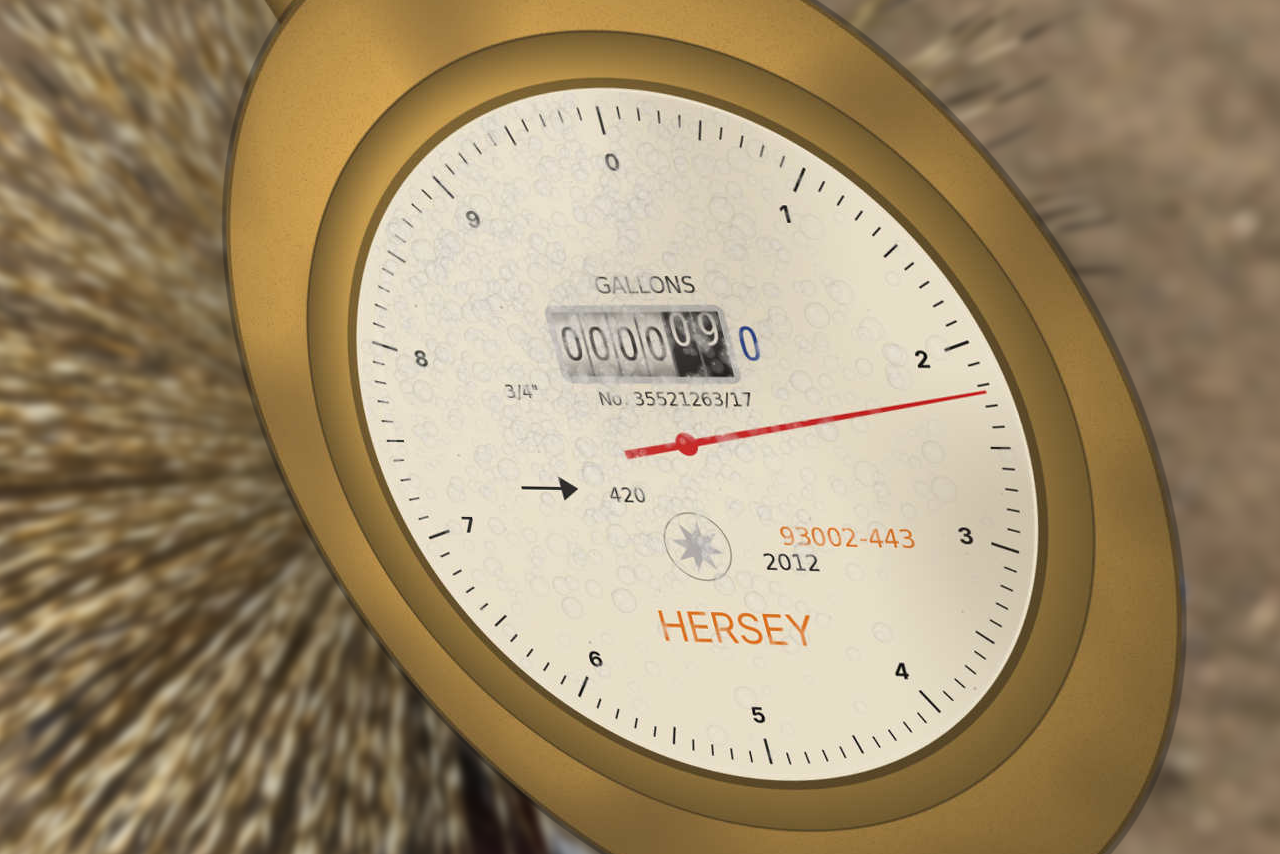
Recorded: {"value": 92.2, "unit": "gal"}
